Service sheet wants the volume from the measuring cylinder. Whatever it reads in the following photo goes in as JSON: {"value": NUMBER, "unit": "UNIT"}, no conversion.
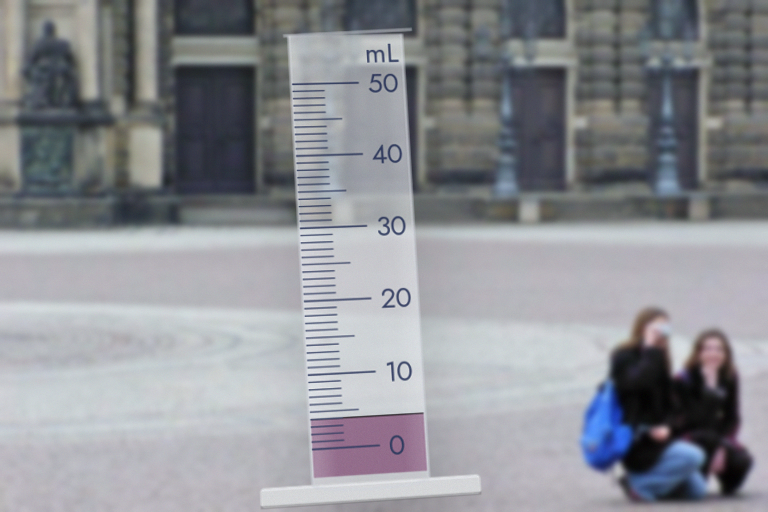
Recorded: {"value": 4, "unit": "mL"}
